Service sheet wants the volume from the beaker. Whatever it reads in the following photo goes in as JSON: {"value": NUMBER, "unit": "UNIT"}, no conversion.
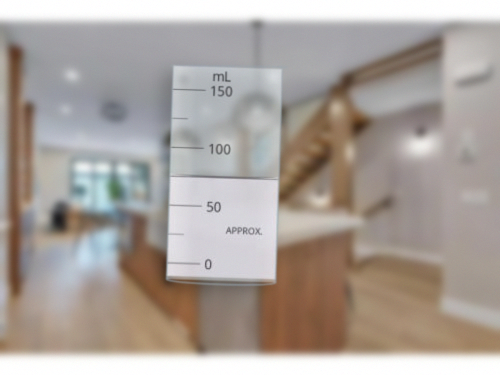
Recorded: {"value": 75, "unit": "mL"}
